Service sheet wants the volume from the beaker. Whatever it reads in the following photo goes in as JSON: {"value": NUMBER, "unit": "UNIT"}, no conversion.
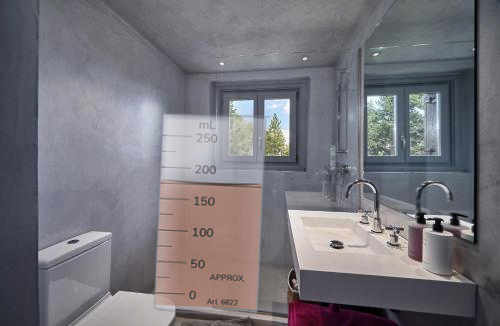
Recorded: {"value": 175, "unit": "mL"}
